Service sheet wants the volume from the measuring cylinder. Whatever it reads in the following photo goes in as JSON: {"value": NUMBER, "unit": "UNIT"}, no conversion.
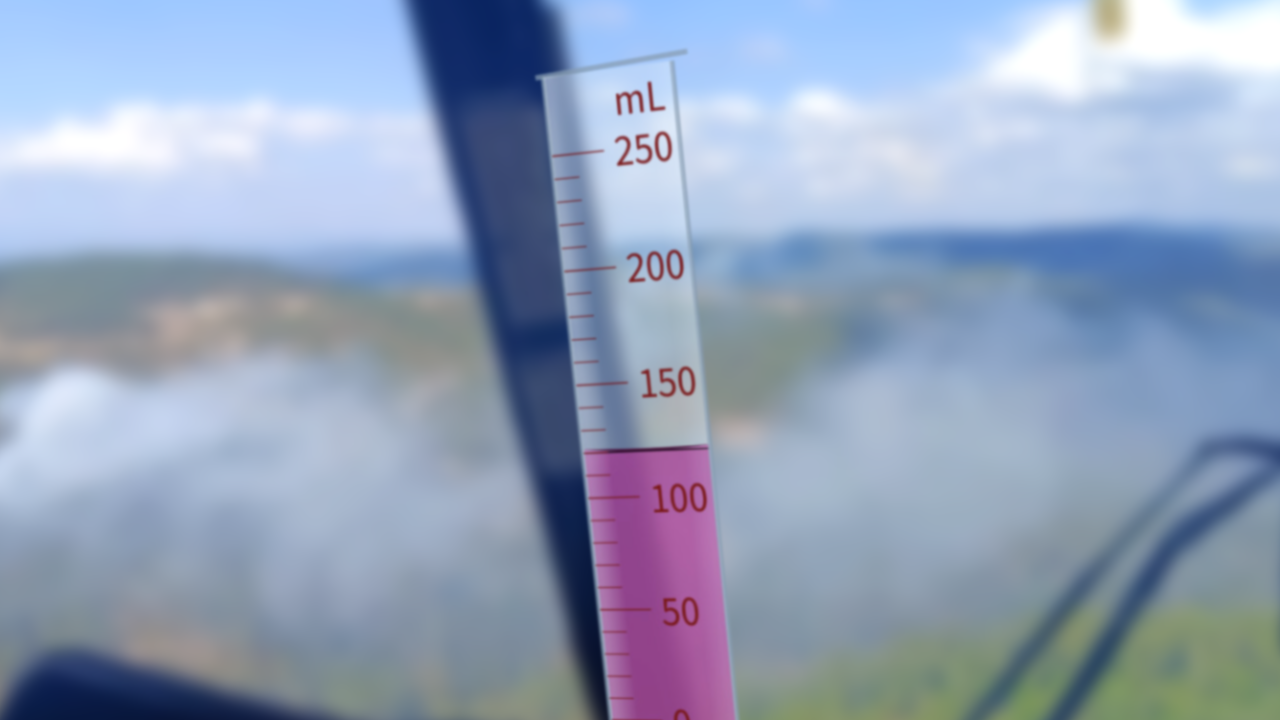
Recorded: {"value": 120, "unit": "mL"}
